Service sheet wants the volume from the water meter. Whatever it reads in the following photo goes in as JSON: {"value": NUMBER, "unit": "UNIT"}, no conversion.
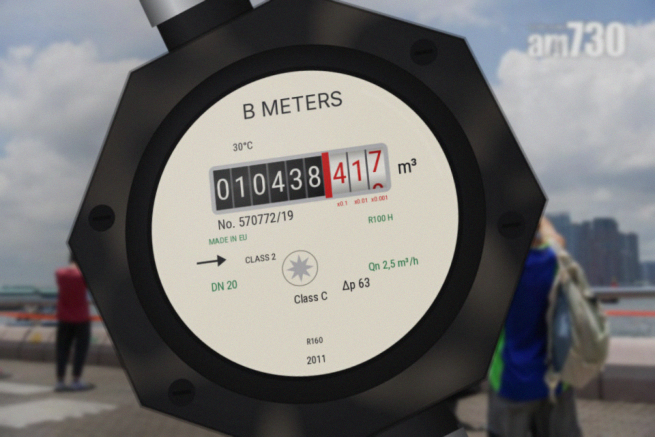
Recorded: {"value": 10438.417, "unit": "m³"}
